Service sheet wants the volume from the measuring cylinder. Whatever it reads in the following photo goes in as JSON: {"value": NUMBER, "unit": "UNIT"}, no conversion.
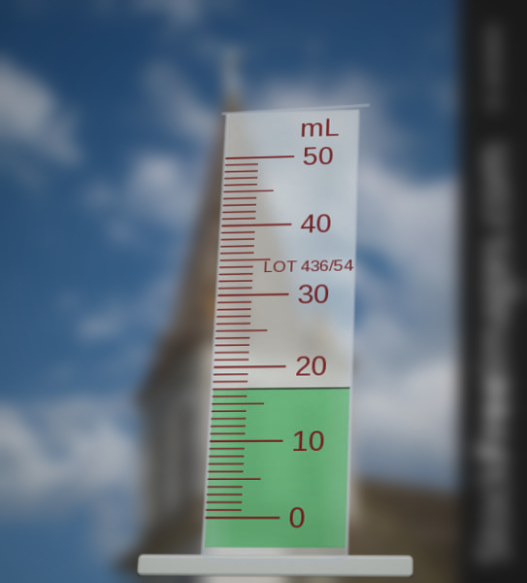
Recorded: {"value": 17, "unit": "mL"}
